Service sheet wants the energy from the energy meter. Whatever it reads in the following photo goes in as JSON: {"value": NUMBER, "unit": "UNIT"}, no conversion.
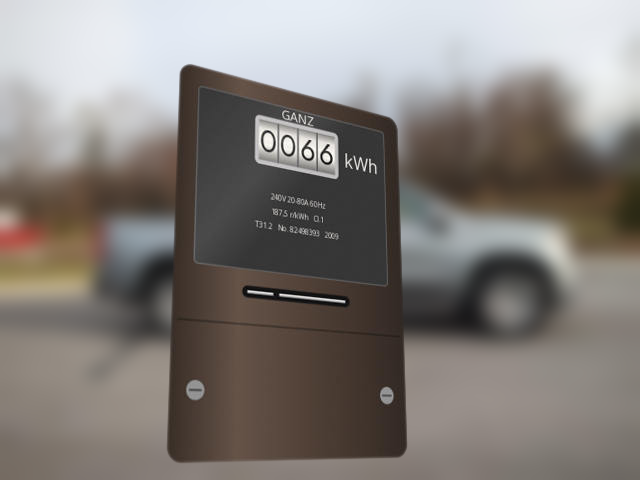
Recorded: {"value": 66, "unit": "kWh"}
